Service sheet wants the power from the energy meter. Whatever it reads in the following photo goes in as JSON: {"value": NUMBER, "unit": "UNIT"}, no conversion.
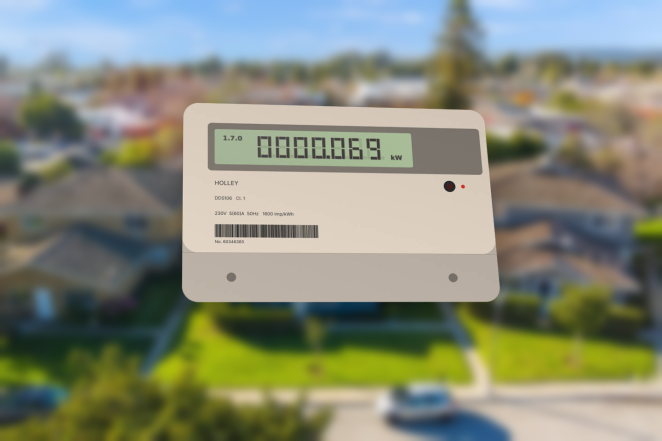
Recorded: {"value": 0.069, "unit": "kW"}
